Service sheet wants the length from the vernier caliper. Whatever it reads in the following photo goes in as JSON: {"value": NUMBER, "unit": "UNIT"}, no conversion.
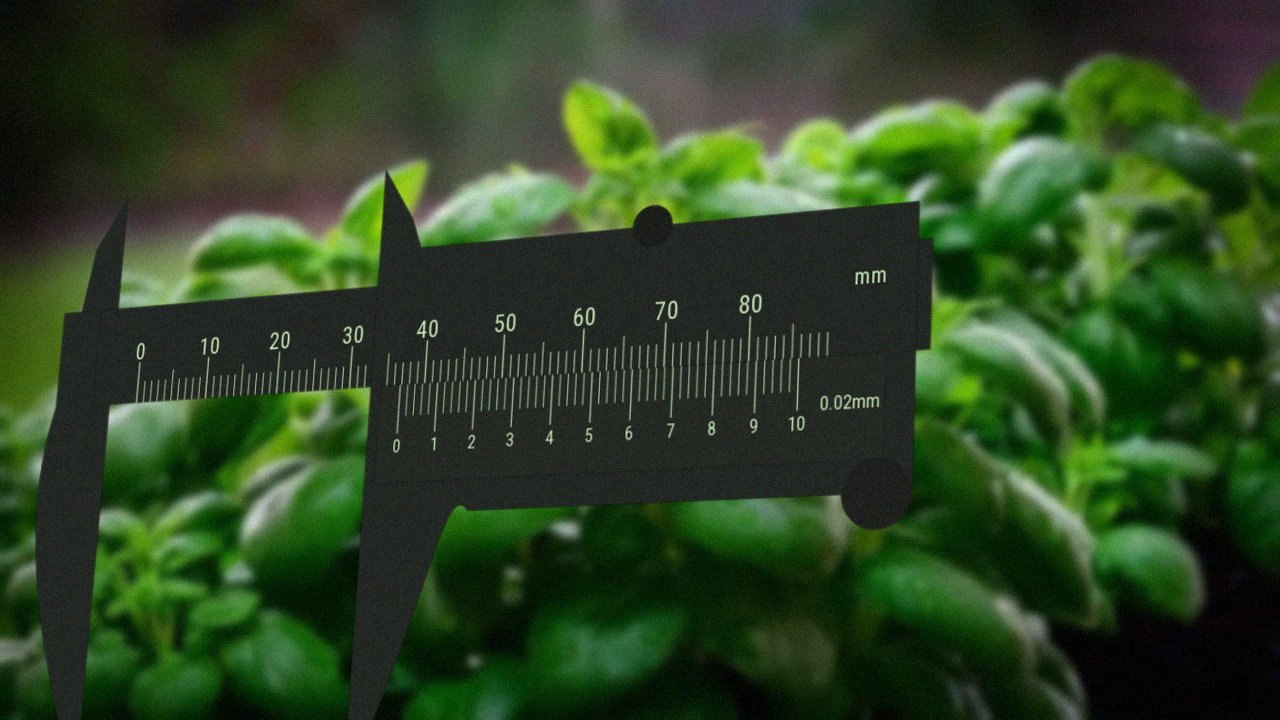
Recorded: {"value": 36.8, "unit": "mm"}
